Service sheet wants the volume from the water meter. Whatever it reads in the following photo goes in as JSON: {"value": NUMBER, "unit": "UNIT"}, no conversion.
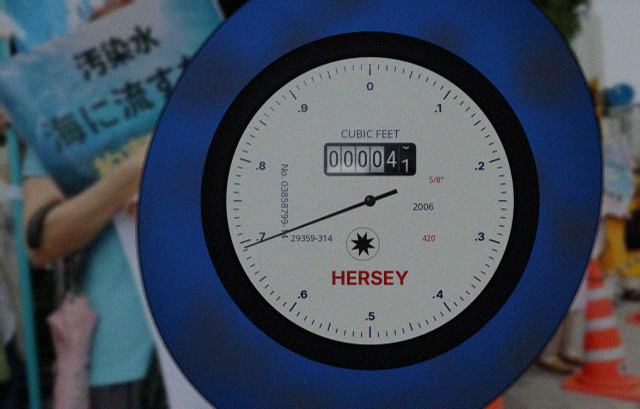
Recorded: {"value": 40.69, "unit": "ft³"}
